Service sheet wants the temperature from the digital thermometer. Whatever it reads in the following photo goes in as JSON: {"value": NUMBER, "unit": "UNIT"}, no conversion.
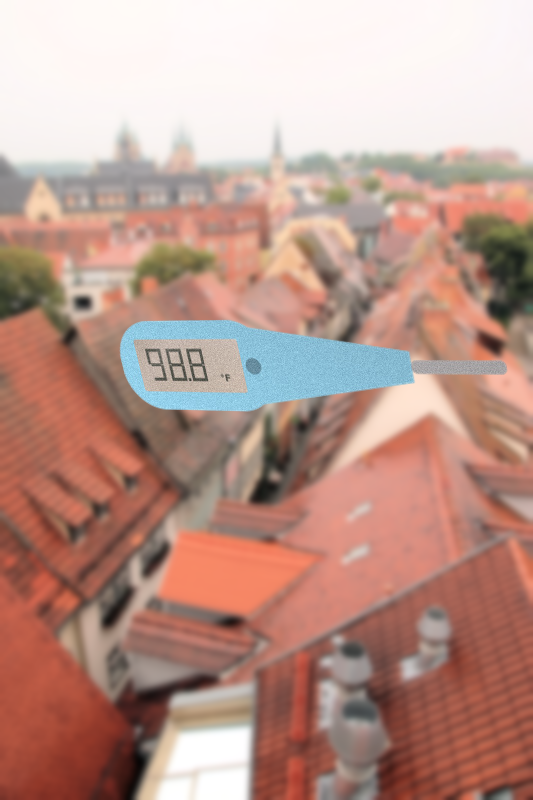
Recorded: {"value": 98.8, "unit": "°F"}
